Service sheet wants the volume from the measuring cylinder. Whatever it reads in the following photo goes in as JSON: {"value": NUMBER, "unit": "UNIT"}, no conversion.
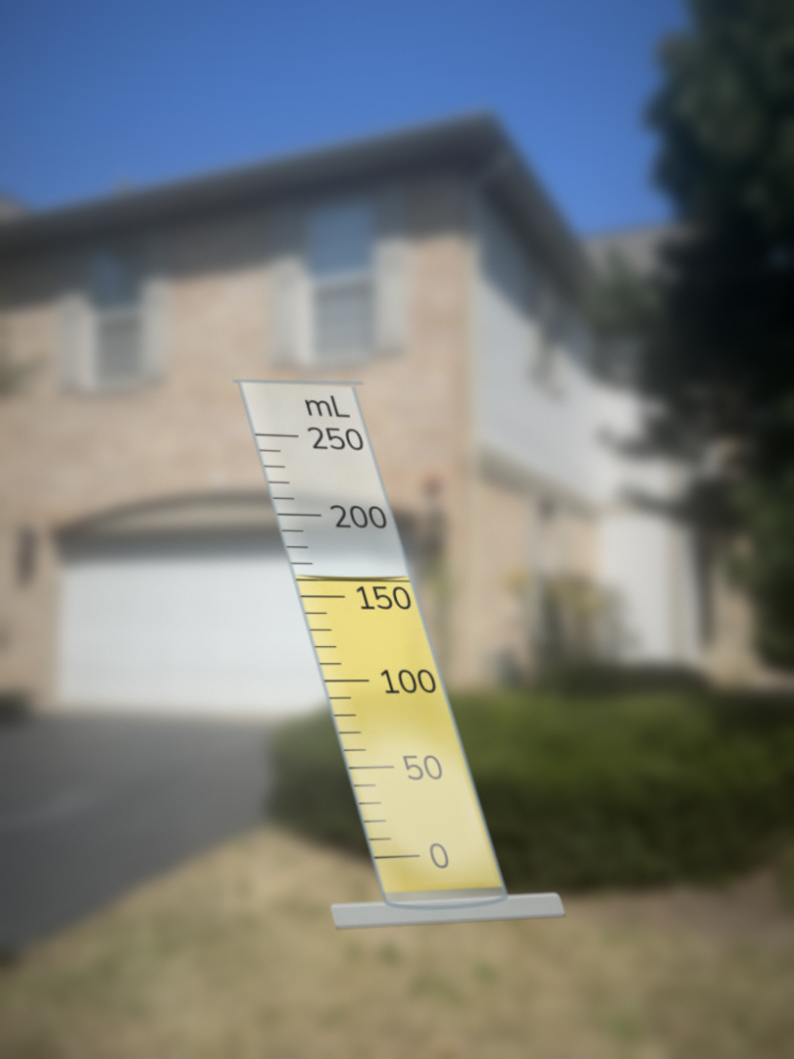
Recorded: {"value": 160, "unit": "mL"}
